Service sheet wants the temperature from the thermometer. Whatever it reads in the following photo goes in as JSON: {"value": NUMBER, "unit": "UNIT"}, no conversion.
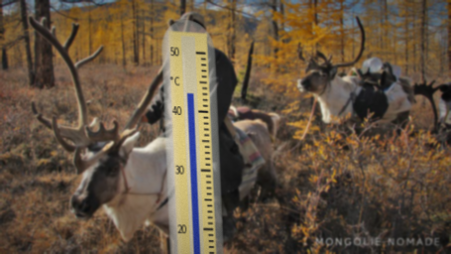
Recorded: {"value": 43, "unit": "°C"}
